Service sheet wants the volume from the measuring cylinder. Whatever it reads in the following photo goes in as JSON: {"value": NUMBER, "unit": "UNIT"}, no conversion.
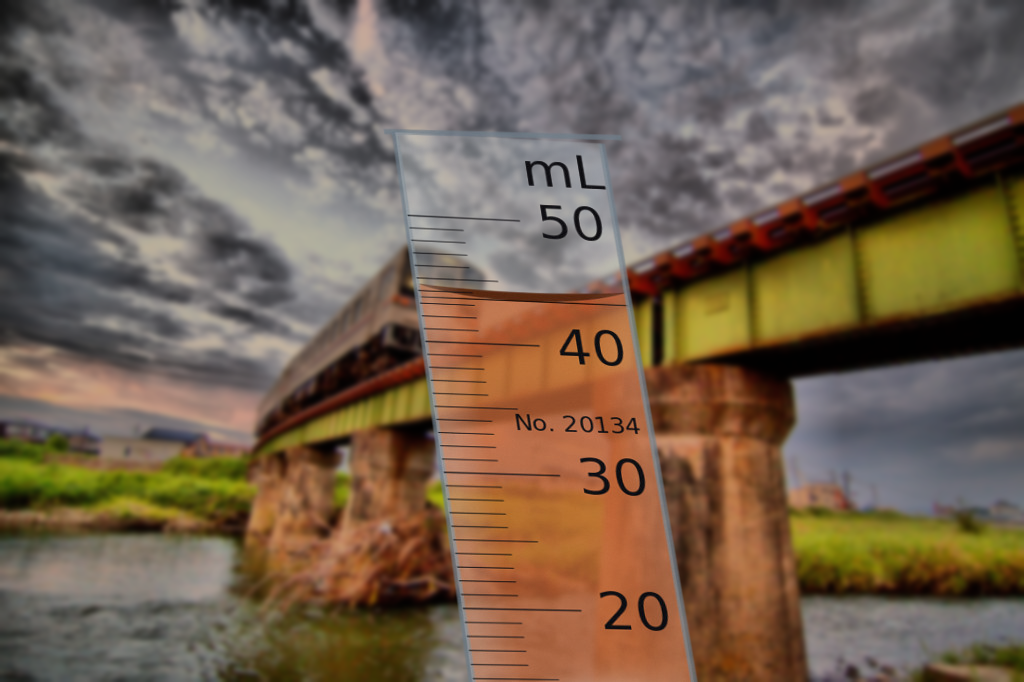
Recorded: {"value": 43.5, "unit": "mL"}
